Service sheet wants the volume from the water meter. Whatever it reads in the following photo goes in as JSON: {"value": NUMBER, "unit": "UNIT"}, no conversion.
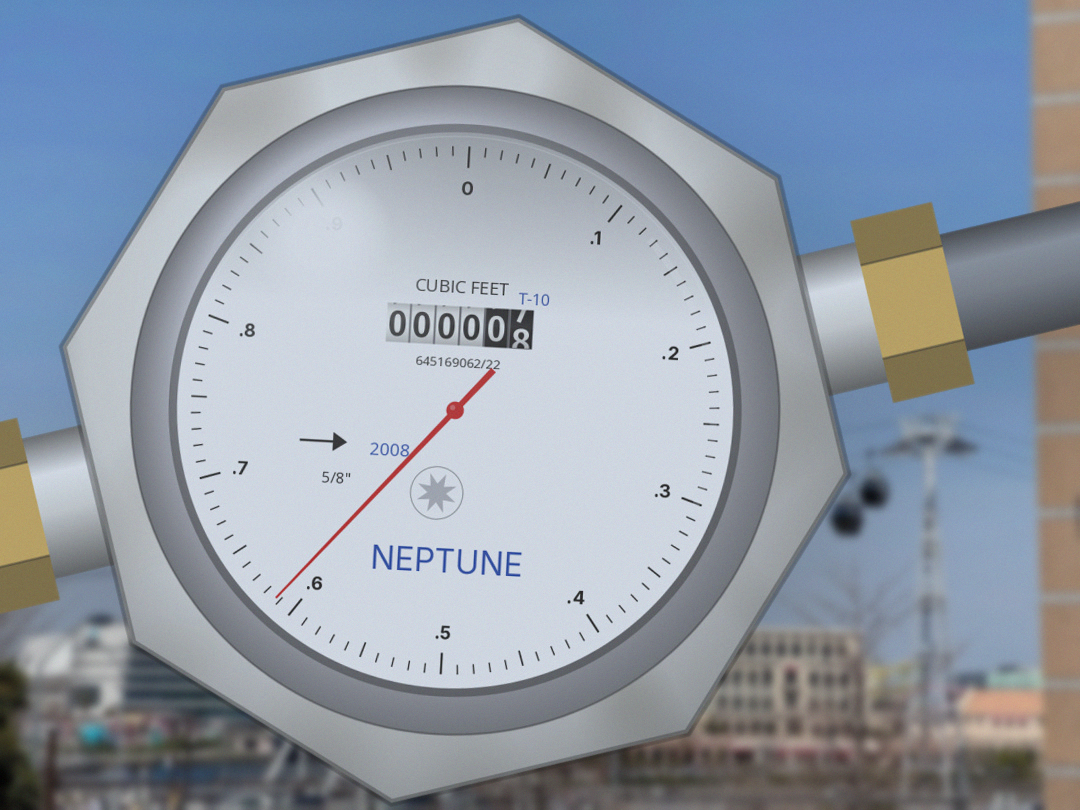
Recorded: {"value": 7.61, "unit": "ft³"}
